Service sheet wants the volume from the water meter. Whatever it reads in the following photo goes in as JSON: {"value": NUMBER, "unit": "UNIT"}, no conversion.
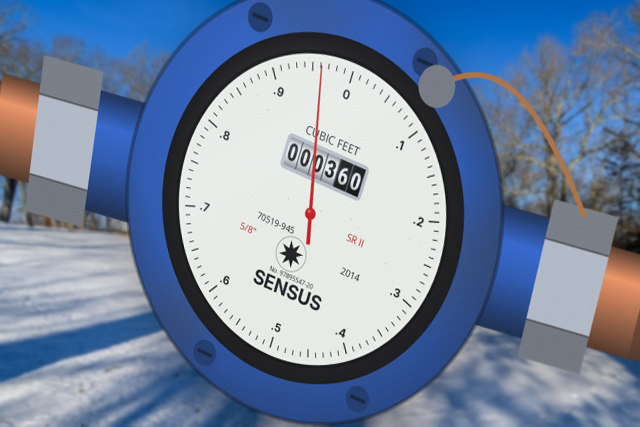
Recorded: {"value": 359.96, "unit": "ft³"}
